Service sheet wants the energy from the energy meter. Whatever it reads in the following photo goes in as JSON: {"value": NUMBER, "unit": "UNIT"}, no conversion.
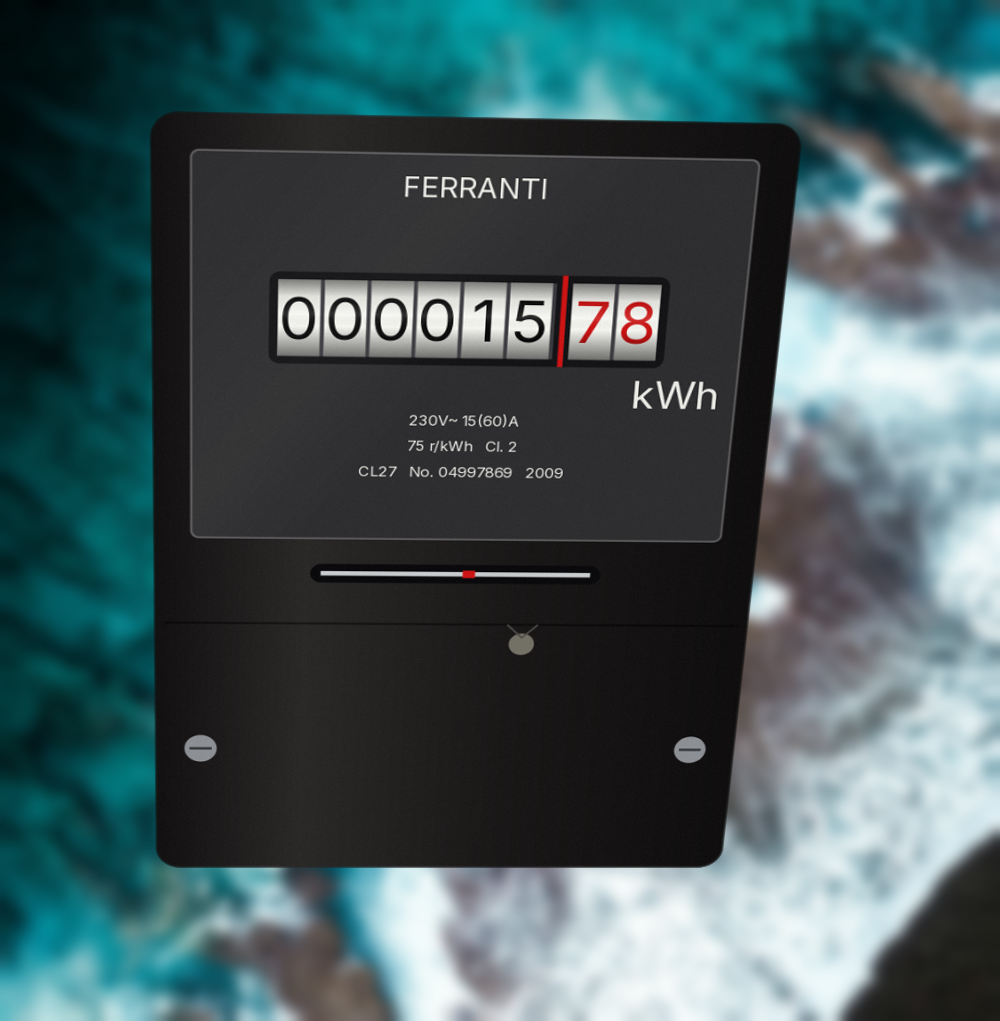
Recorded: {"value": 15.78, "unit": "kWh"}
